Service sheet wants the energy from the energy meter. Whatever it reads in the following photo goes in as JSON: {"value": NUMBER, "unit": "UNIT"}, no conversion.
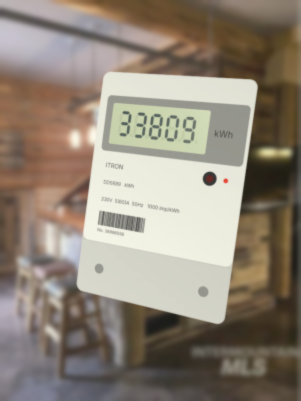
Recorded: {"value": 33809, "unit": "kWh"}
